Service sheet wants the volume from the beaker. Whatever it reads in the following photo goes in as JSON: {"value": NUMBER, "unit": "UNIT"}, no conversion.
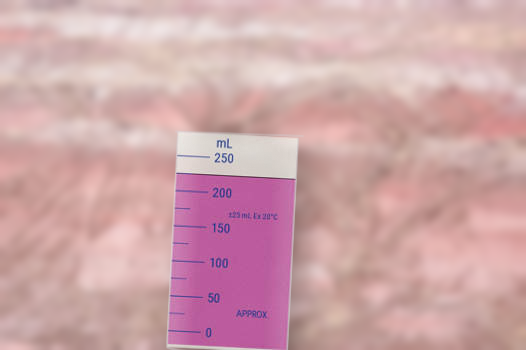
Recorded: {"value": 225, "unit": "mL"}
